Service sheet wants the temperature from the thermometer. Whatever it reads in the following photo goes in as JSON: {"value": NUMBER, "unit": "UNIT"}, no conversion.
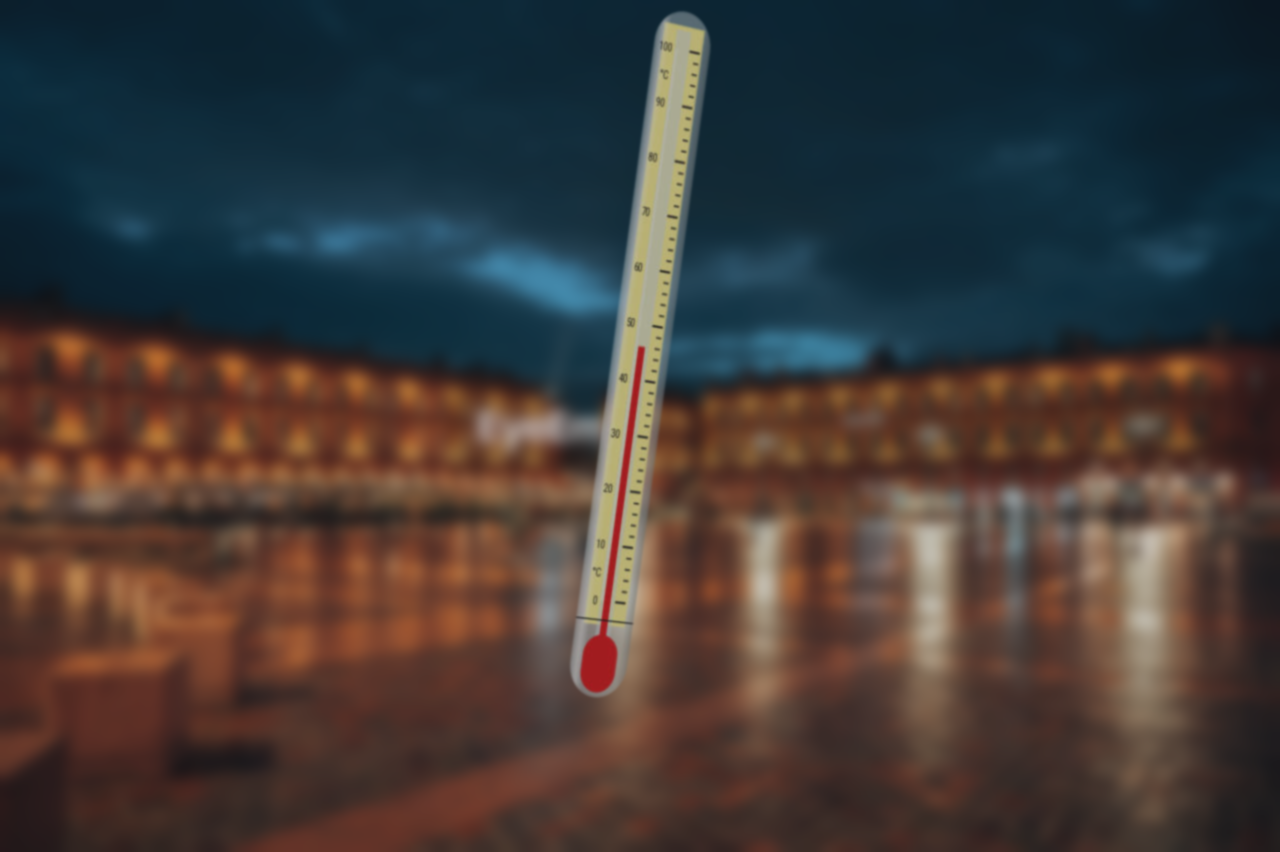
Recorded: {"value": 46, "unit": "°C"}
